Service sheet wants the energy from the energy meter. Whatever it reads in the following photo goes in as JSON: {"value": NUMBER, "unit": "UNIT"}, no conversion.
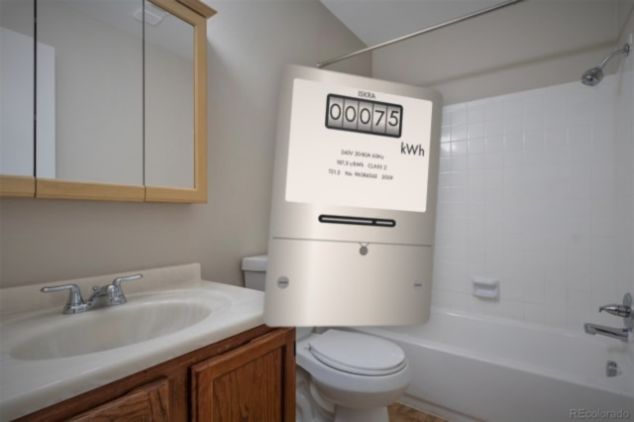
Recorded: {"value": 75, "unit": "kWh"}
